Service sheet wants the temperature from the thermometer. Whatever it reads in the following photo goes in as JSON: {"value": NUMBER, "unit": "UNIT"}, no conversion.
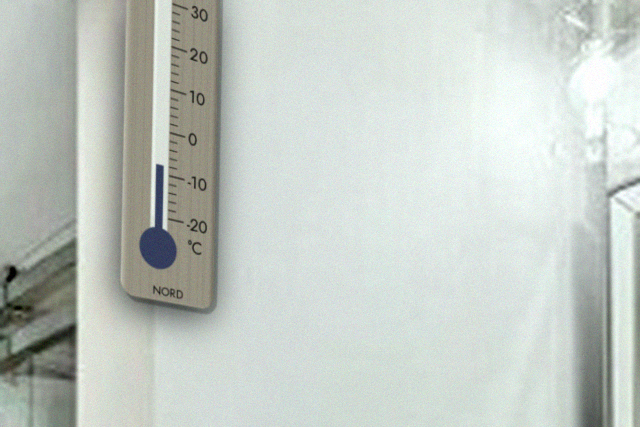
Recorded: {"value": -8, "unit": "°C"}
